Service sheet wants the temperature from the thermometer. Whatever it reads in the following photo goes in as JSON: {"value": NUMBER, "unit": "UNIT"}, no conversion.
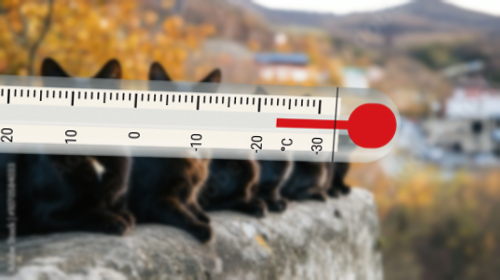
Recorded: {"value": -23, "unit": "°C"}
